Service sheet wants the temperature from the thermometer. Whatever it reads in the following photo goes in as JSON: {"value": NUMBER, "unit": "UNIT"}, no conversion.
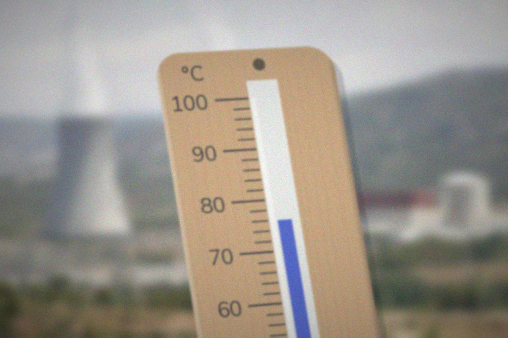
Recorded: {"value": 76, "unit": "°C"}
